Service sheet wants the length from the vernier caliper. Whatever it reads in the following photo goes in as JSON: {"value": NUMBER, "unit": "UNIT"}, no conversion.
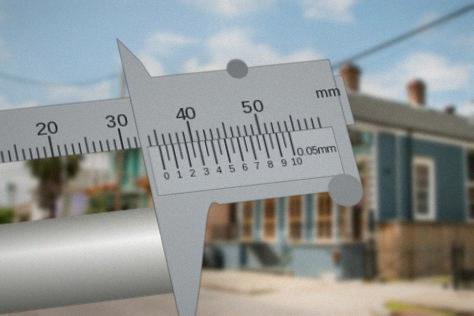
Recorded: {"value": 35.2, "unit": "mm"}
